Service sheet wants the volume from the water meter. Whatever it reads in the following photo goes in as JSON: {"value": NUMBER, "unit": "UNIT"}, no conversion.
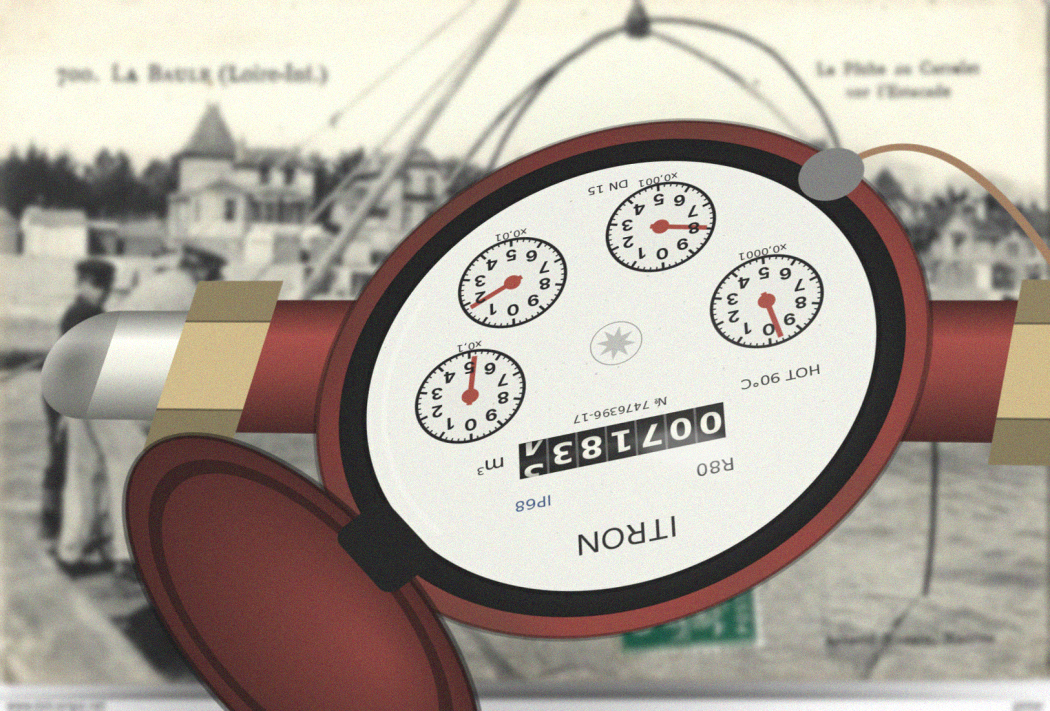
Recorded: {"value": 71833.5179, "unit": "m³"}
